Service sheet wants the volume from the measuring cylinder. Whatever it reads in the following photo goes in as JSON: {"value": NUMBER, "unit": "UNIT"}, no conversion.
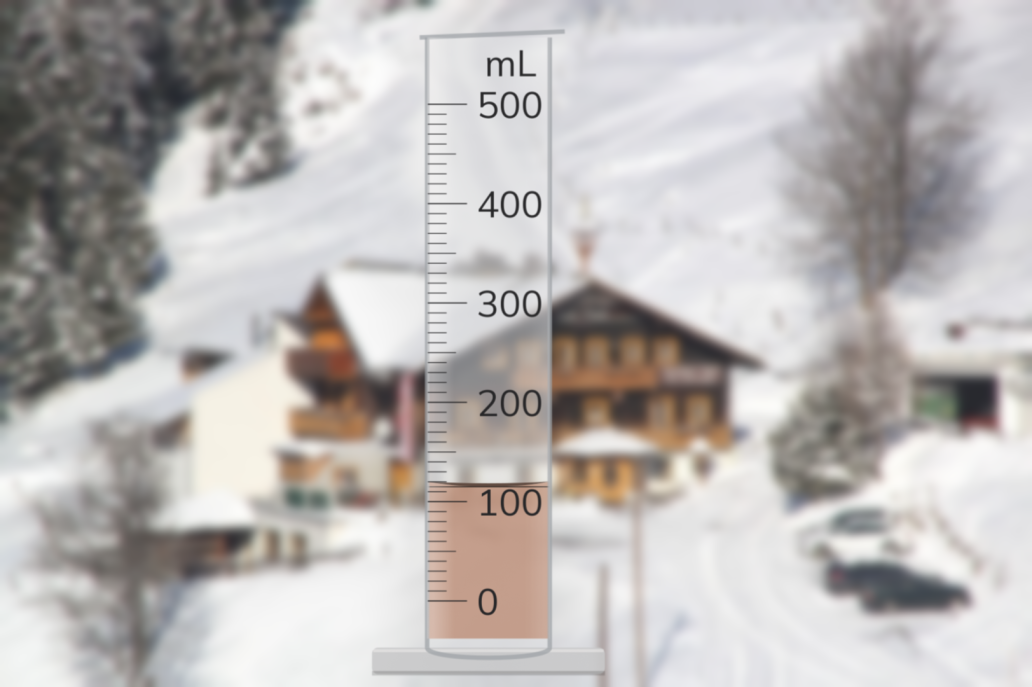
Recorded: {"value": 115, "unit": "mL"}
